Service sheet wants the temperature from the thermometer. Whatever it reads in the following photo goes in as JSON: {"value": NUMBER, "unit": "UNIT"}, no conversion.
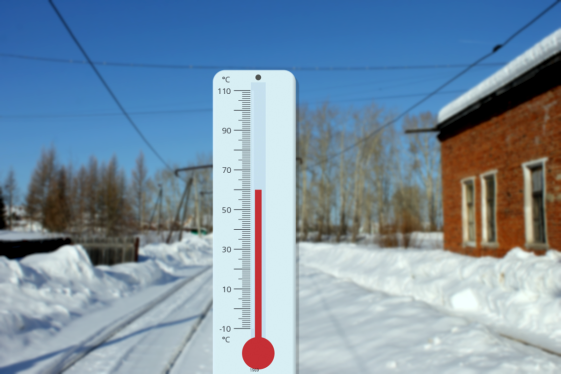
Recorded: {"value": 60, "unit": "°C"}
